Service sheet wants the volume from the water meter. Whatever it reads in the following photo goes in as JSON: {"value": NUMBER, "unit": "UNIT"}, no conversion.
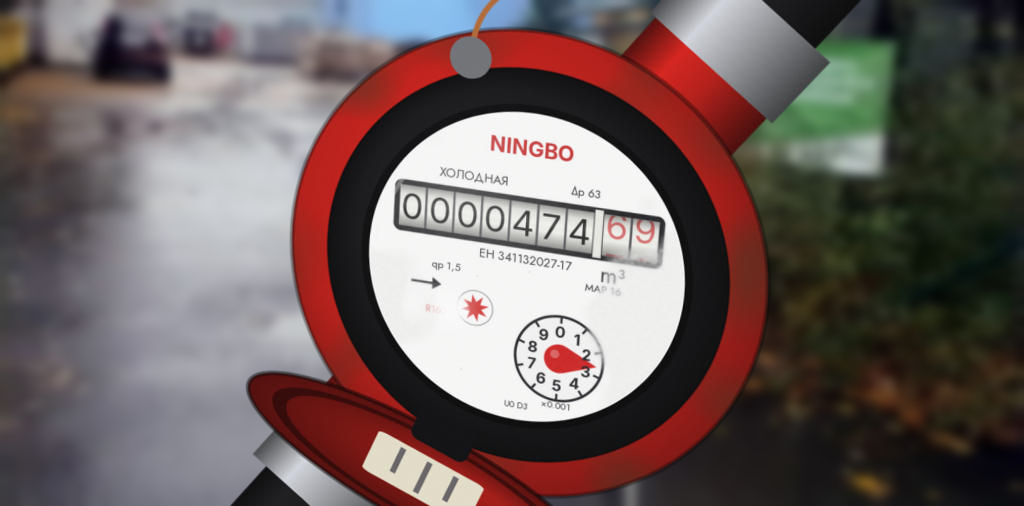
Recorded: {"value": 474.692, "unit": "m³"}
